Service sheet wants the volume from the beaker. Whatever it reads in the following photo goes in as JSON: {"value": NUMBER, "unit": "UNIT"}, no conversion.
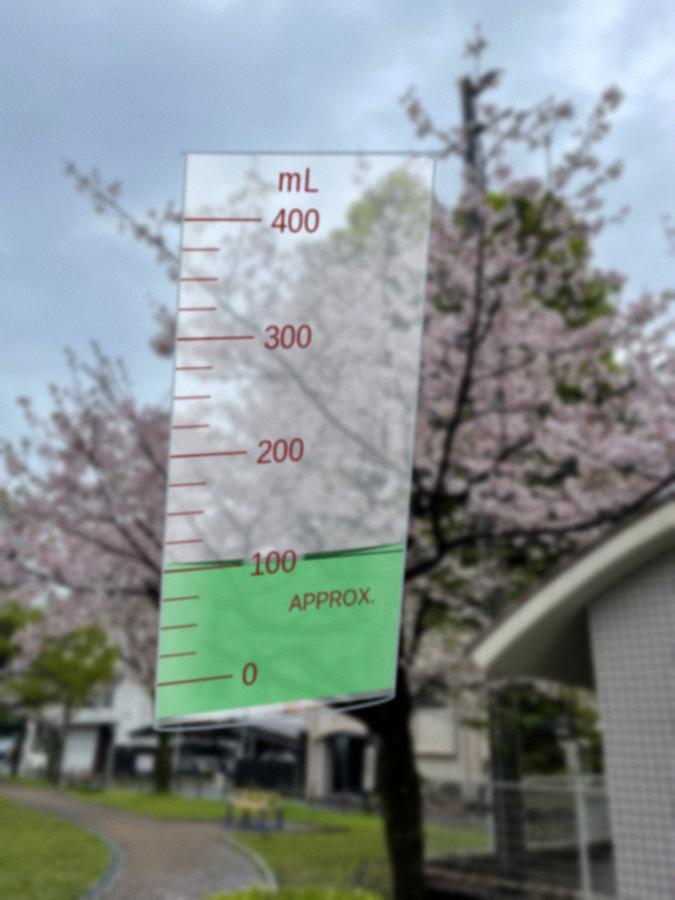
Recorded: {"value": 100, "unit": "mL"}
